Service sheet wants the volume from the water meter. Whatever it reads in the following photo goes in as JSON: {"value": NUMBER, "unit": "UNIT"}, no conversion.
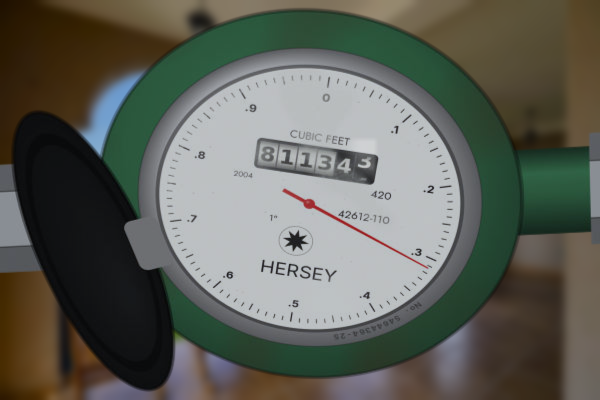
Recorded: {"value": 811343.31, "unit": "ft³"}
